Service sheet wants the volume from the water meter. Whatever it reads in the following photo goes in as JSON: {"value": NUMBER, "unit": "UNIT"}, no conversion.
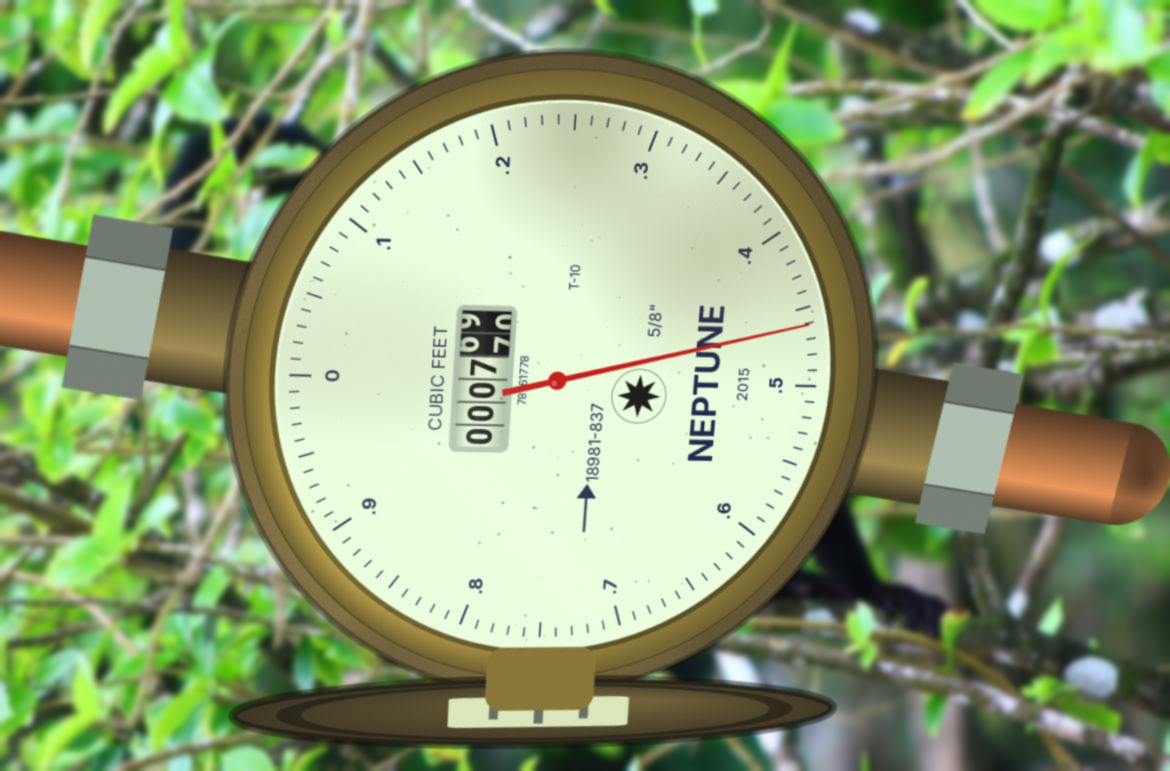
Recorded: {"value": 769.46, "unit": "ft³"}
